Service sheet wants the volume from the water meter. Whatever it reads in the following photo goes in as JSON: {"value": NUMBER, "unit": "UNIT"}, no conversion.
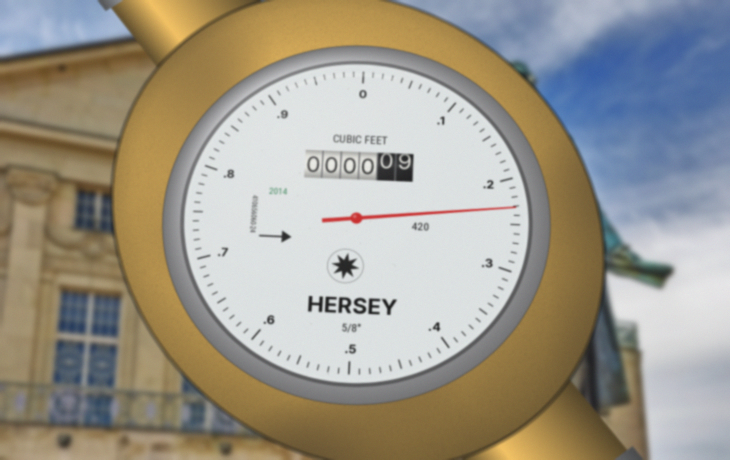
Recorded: {"value": 9.23, "unit": "ft³"}
